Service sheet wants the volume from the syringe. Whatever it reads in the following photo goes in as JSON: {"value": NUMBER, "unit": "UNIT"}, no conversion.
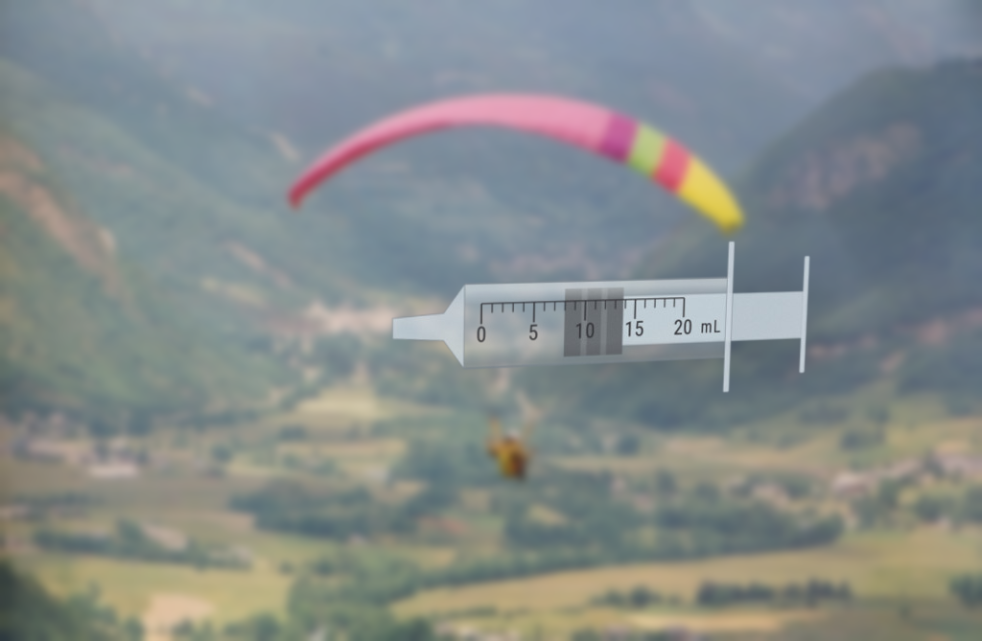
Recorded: {"value": 8, "unit": "mL"}
